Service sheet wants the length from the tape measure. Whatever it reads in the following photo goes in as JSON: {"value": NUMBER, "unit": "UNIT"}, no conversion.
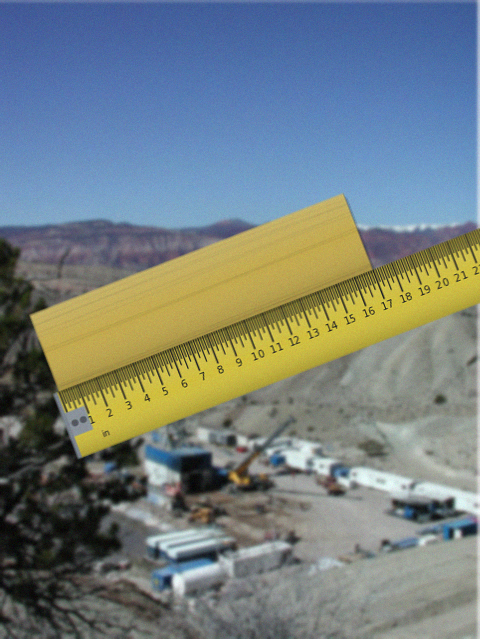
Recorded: {"value": 17, "unit": "in"}
